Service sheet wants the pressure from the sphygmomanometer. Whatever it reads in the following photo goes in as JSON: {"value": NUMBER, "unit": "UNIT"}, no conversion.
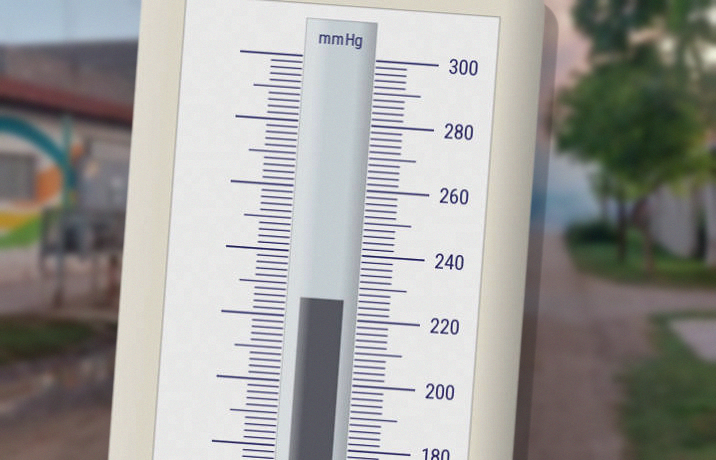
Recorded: {"value": 226, "unit": "mmHg"}
